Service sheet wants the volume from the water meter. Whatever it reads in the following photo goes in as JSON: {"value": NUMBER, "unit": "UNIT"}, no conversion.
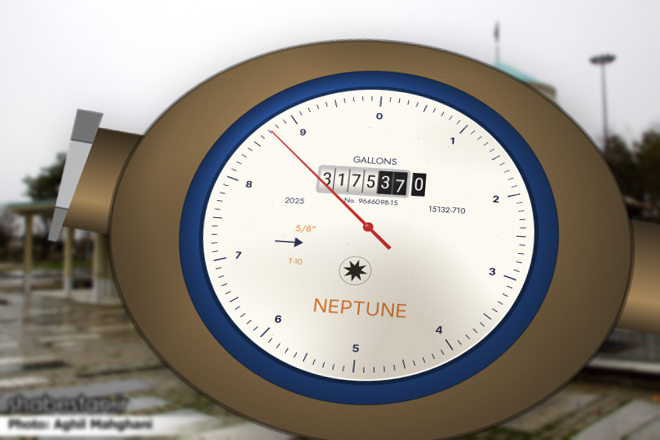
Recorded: {"value": 3175368.7, "unit": "gal"}
